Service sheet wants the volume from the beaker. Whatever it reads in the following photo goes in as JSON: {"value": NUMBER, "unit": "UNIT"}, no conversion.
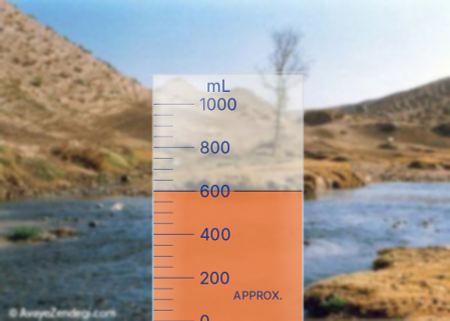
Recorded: {"value": 600, "unit": "mL"}
